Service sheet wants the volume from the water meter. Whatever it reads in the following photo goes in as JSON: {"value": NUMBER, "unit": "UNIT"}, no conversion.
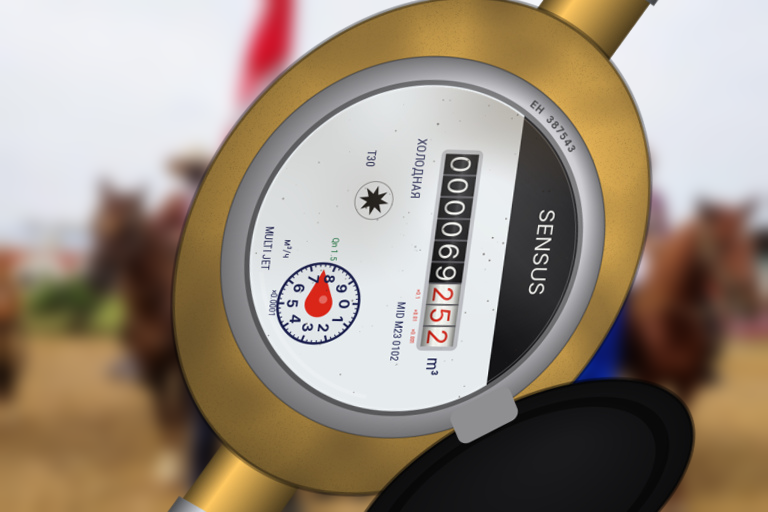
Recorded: {"value": 69.2527, "unit": "m³"}
